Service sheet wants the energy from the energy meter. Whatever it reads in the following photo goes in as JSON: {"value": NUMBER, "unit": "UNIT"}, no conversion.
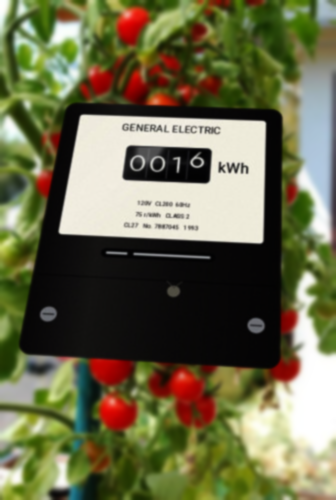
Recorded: {"value": 16, "unit": "kWh"}
